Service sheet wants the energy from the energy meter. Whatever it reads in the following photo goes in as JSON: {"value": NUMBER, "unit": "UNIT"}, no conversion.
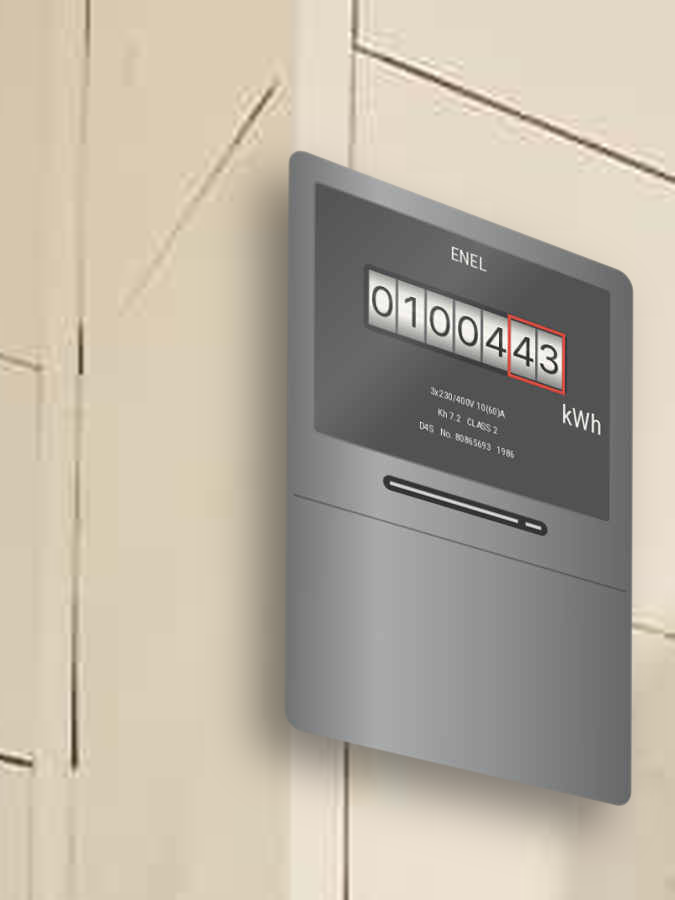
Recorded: {"value": 1004.43, "unit": "kWh"}
